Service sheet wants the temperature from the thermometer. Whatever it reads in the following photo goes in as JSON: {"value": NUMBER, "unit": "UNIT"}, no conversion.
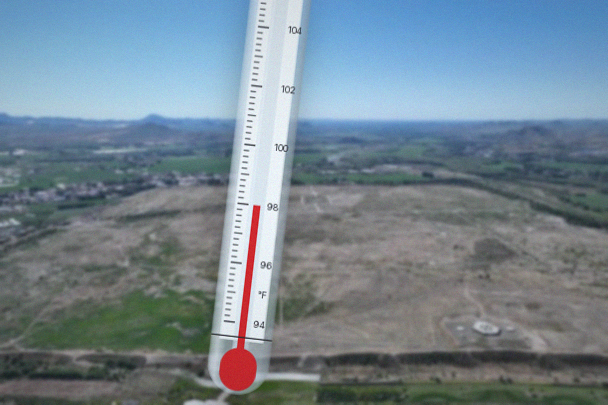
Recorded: {"value": 98, "unit": "°F"}
